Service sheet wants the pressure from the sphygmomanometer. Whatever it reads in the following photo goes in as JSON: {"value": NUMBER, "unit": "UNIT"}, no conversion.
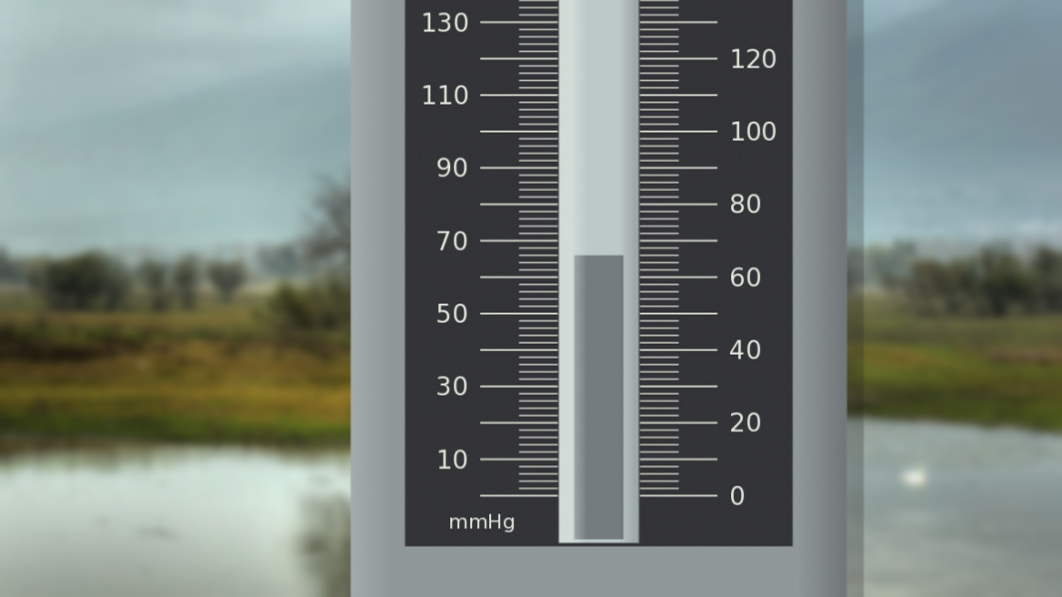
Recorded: {"value": 66, "unit": "mmHg"}
